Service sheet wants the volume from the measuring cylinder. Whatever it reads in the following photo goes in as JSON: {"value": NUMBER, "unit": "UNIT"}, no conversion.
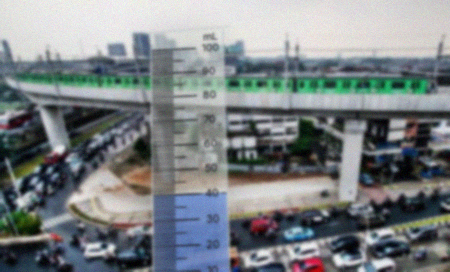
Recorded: {"value": 40, "unit": "mL"}
